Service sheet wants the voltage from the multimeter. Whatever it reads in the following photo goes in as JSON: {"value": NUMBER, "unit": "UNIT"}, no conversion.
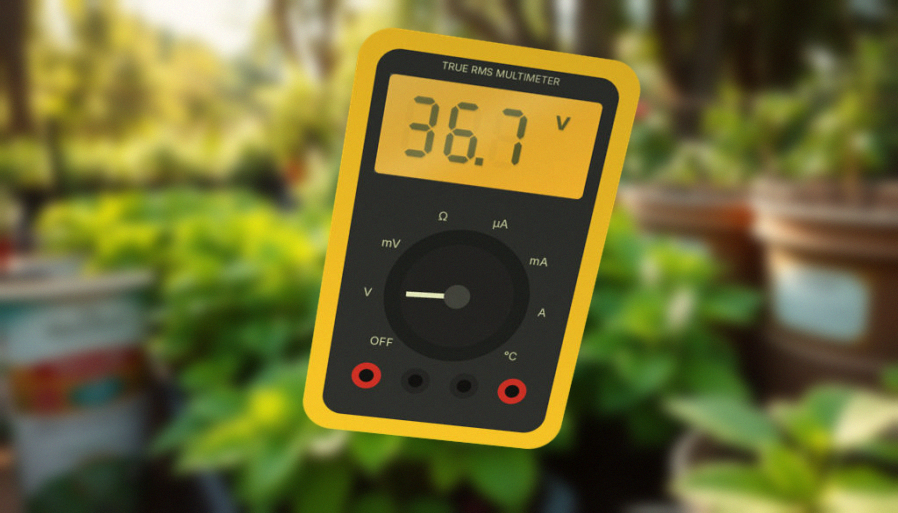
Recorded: {"value": 36.7, "unit": "V"}
